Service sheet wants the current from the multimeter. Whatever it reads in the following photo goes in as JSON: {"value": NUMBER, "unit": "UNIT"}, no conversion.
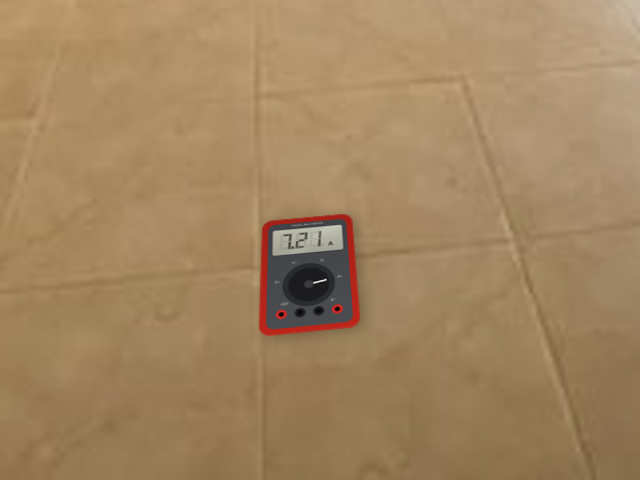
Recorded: {"value": 7.21, "unit": "A"}
